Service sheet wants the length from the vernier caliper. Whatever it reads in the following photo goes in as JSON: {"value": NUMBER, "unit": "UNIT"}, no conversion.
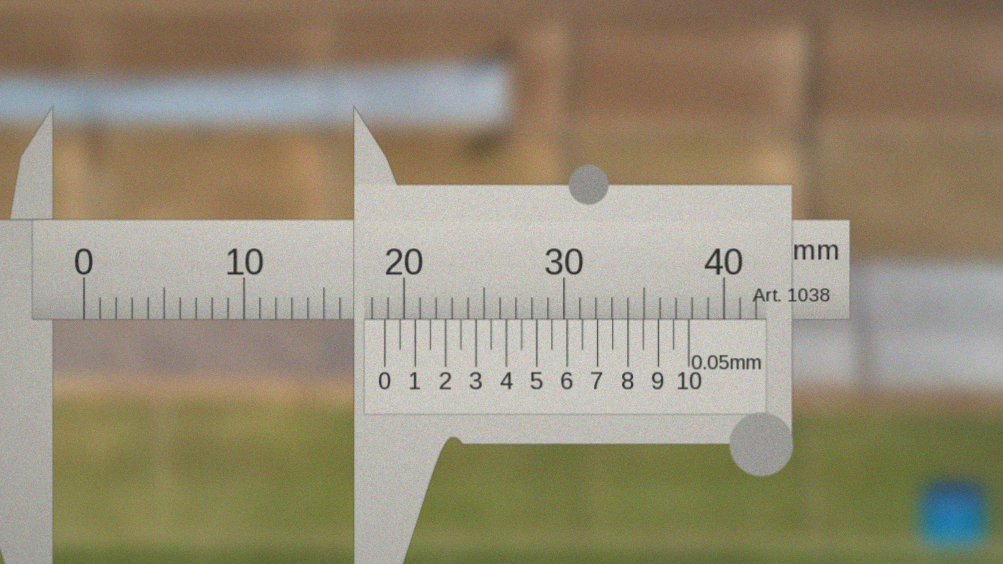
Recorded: {"value": 18.8, "unit": "mm"}
